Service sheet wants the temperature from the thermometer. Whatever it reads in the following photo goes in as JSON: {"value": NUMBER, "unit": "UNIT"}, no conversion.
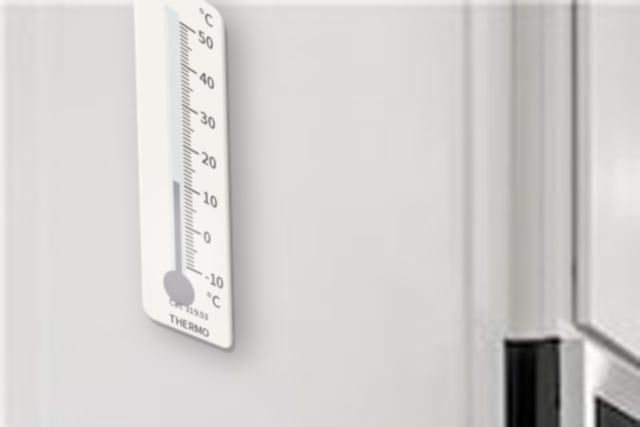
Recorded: {"value": 10, "unit": "°C"}
